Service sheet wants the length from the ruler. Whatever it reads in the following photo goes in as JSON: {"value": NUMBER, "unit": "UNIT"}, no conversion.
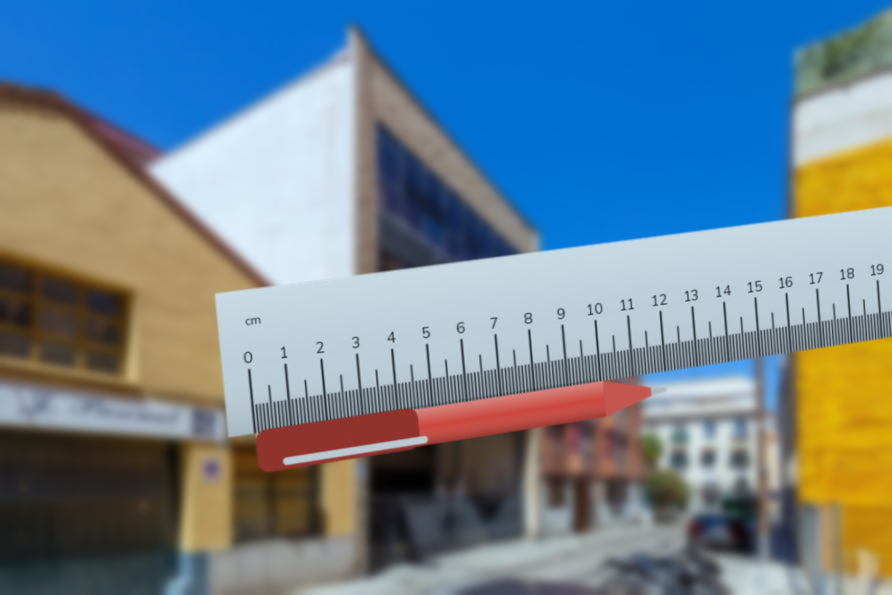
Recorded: {"value": 12, "unit": "cm"}
